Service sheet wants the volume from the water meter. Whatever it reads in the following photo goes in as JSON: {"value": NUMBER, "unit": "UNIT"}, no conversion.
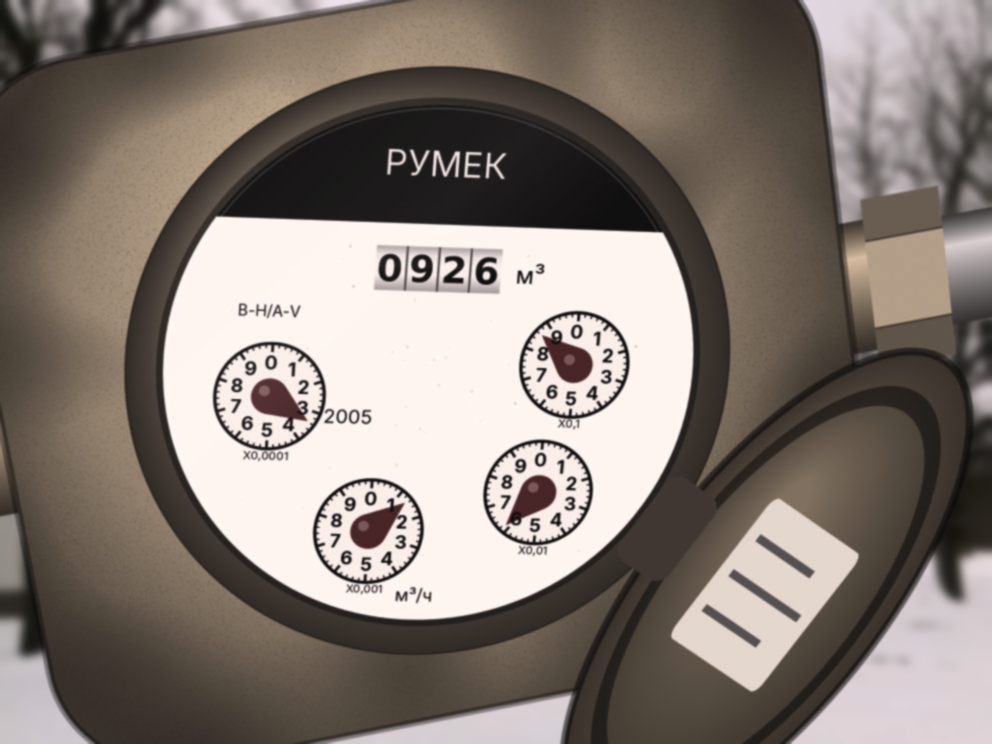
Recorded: {"value": 926.8613, "unit": "m³"}
